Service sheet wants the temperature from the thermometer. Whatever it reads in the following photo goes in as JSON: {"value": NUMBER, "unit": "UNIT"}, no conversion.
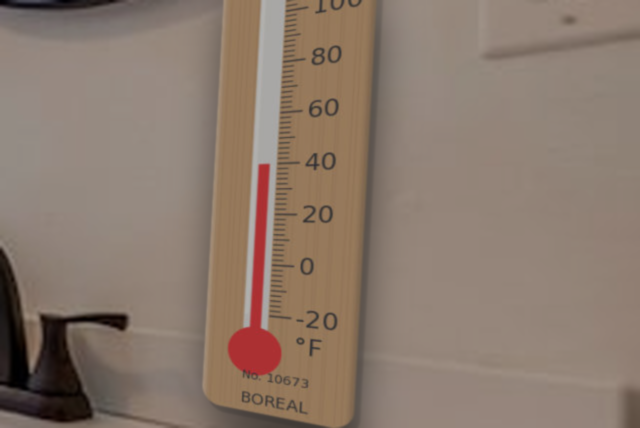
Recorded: {"value": 40, "unit": "°F"}
